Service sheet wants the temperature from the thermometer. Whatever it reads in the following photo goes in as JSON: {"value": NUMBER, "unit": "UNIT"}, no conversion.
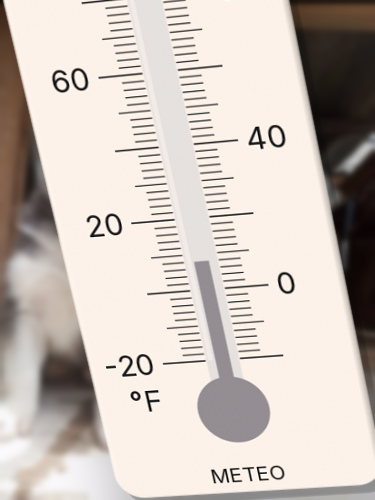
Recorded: {"value": 8, "unit": "°F"}
